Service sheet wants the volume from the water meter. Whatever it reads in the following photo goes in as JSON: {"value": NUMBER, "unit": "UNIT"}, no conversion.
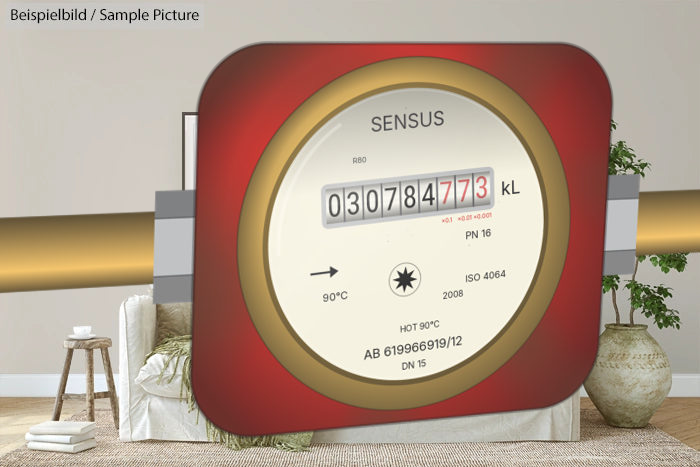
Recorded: {"value": 30784.773, "unit": "kL"}
